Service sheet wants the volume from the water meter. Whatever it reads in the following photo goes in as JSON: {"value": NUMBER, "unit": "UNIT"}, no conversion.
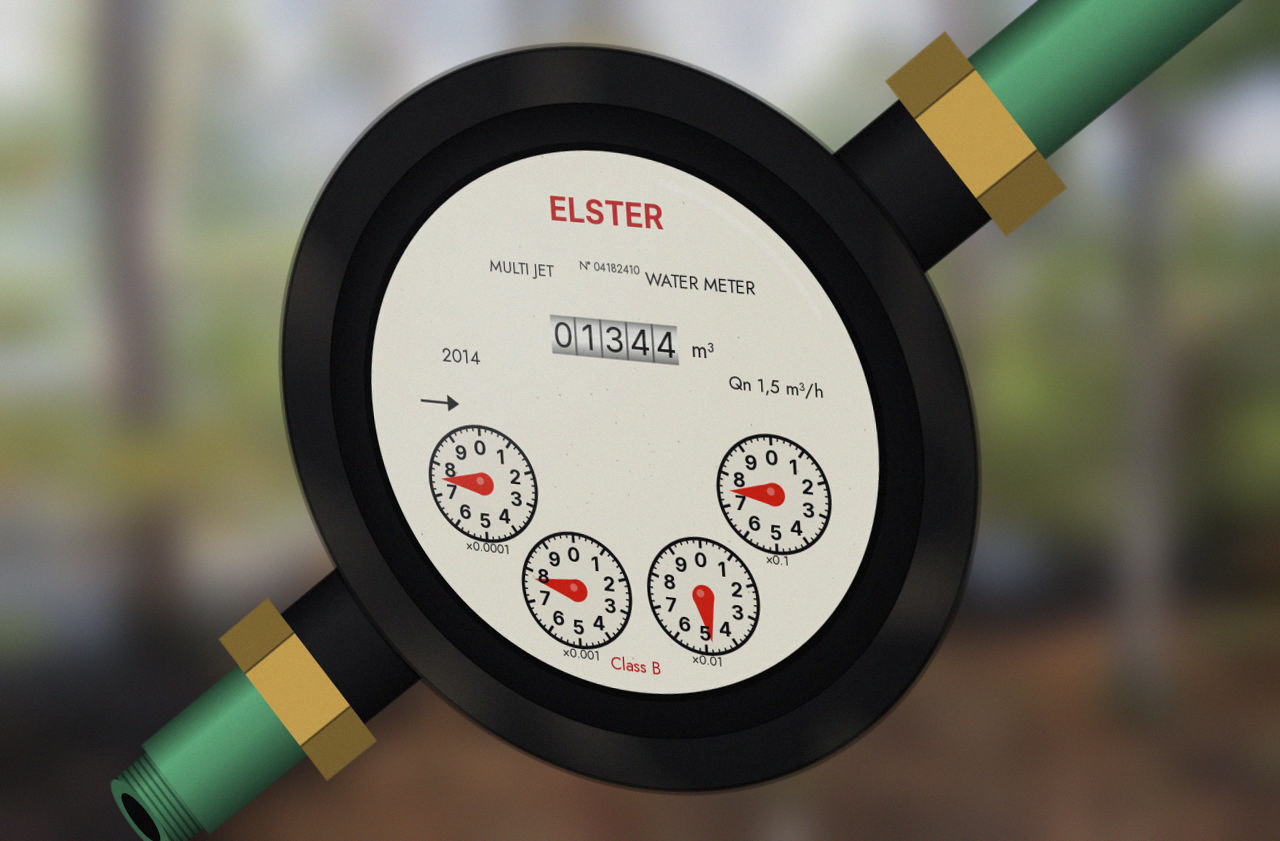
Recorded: {"value": 1344.7477, "unit": "m³"}
